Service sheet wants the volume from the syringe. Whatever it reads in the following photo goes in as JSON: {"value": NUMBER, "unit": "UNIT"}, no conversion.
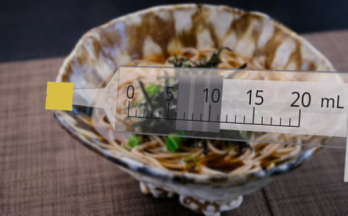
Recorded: {"value": 6, "unit": "mL"}
